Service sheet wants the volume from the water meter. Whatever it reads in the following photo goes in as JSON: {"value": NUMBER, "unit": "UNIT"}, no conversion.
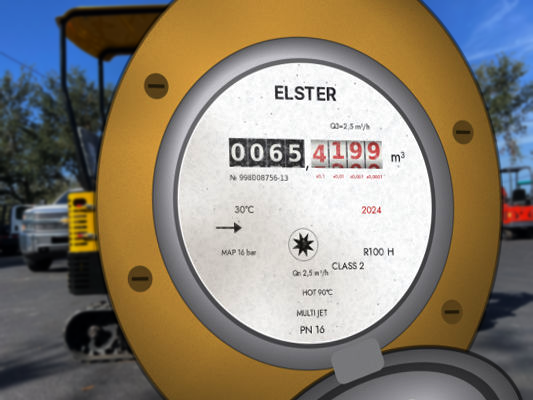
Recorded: {"value": 65.4199, "unit": "m³"}
